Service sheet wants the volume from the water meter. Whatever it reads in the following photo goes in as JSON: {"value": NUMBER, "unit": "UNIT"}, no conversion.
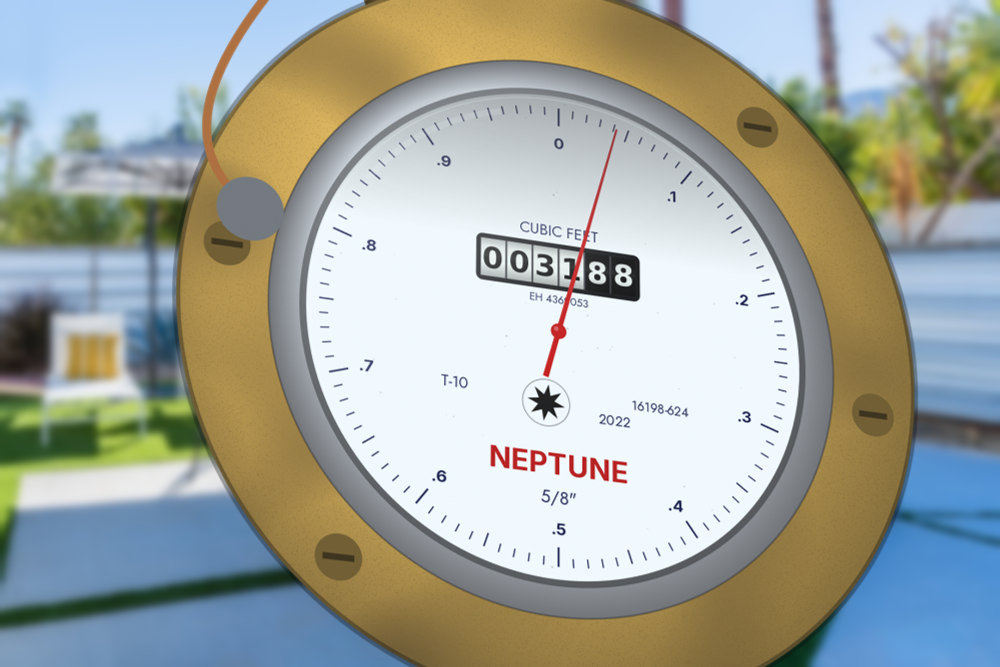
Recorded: {"value": 3188.04, "unit": "ft³"}
